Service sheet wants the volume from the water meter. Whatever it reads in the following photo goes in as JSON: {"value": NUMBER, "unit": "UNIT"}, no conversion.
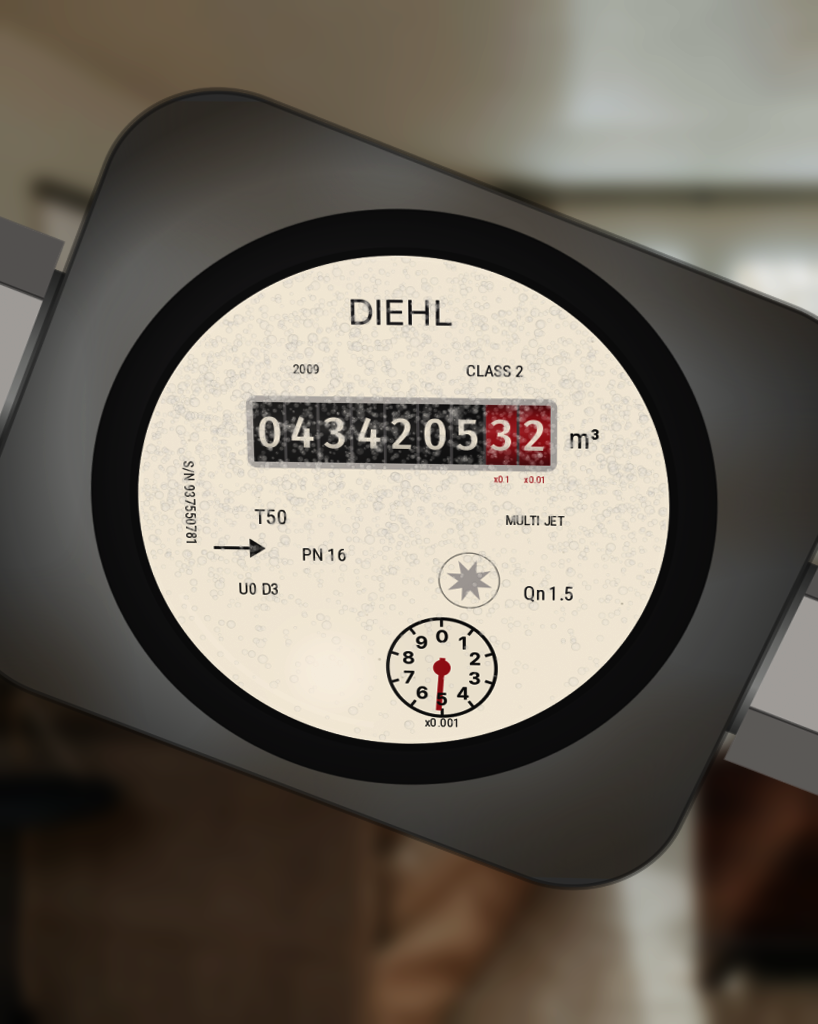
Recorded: {"value": 434205.325, "unit": "m³"}
